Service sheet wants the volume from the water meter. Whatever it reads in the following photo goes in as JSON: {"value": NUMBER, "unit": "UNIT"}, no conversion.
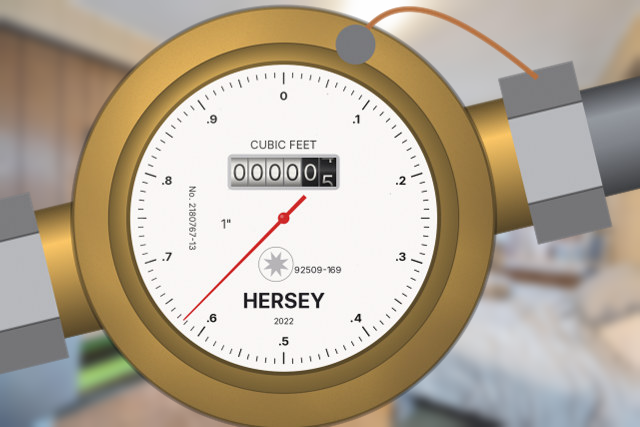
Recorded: {"value": 4.62, "unit": "ft³"}
